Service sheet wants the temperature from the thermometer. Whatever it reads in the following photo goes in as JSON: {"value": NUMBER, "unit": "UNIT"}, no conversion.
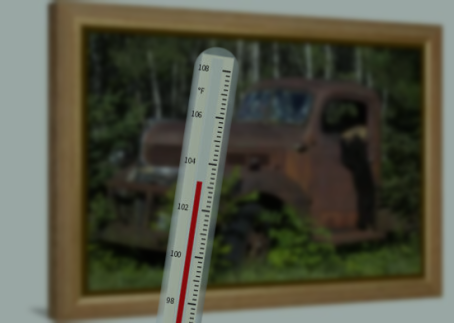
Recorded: {"value": 103.2, "unit": "°F"}
